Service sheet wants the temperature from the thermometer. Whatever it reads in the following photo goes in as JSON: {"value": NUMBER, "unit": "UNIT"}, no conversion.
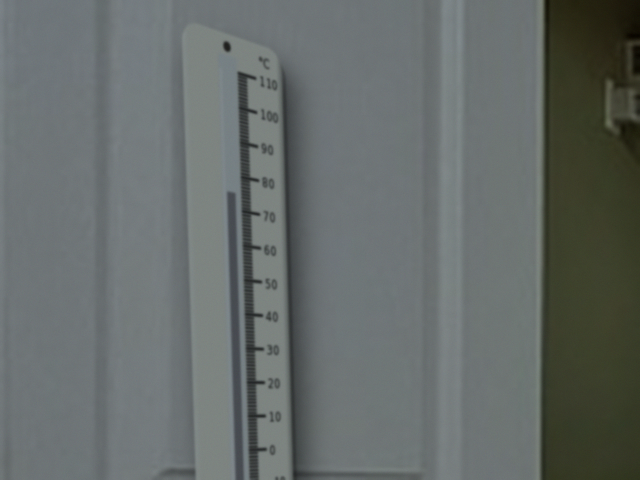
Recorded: {"value": 75, "unit": "°C"}
